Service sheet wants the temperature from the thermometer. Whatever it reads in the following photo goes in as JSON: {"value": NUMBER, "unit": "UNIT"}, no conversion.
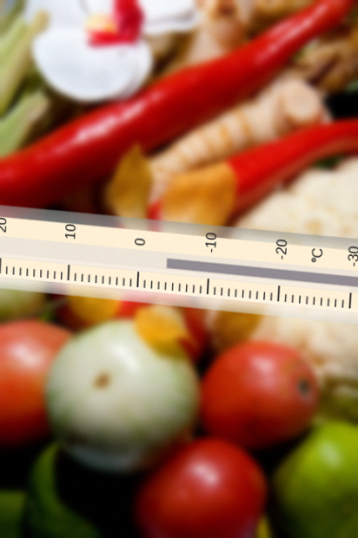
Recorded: {"value": -4, "unit": "°C"}
